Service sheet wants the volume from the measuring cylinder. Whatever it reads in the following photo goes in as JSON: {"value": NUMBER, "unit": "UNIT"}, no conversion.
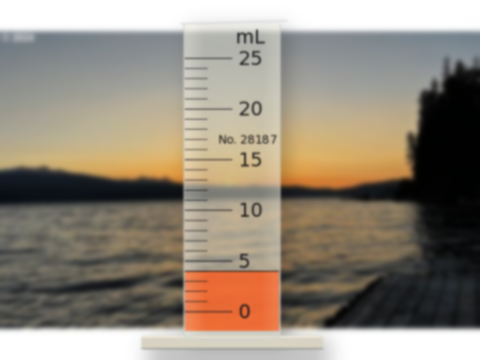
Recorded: {"value": 4, "unit": "mL"}
